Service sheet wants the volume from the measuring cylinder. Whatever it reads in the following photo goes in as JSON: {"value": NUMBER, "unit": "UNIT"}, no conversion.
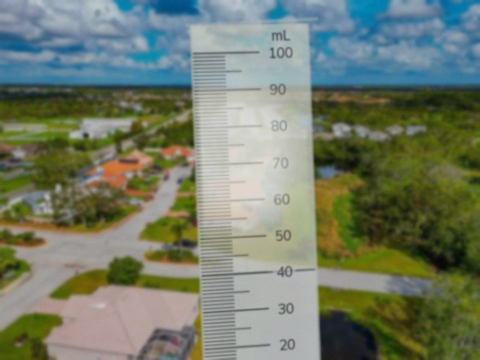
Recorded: {"value": 40, "unit": "mL"}
